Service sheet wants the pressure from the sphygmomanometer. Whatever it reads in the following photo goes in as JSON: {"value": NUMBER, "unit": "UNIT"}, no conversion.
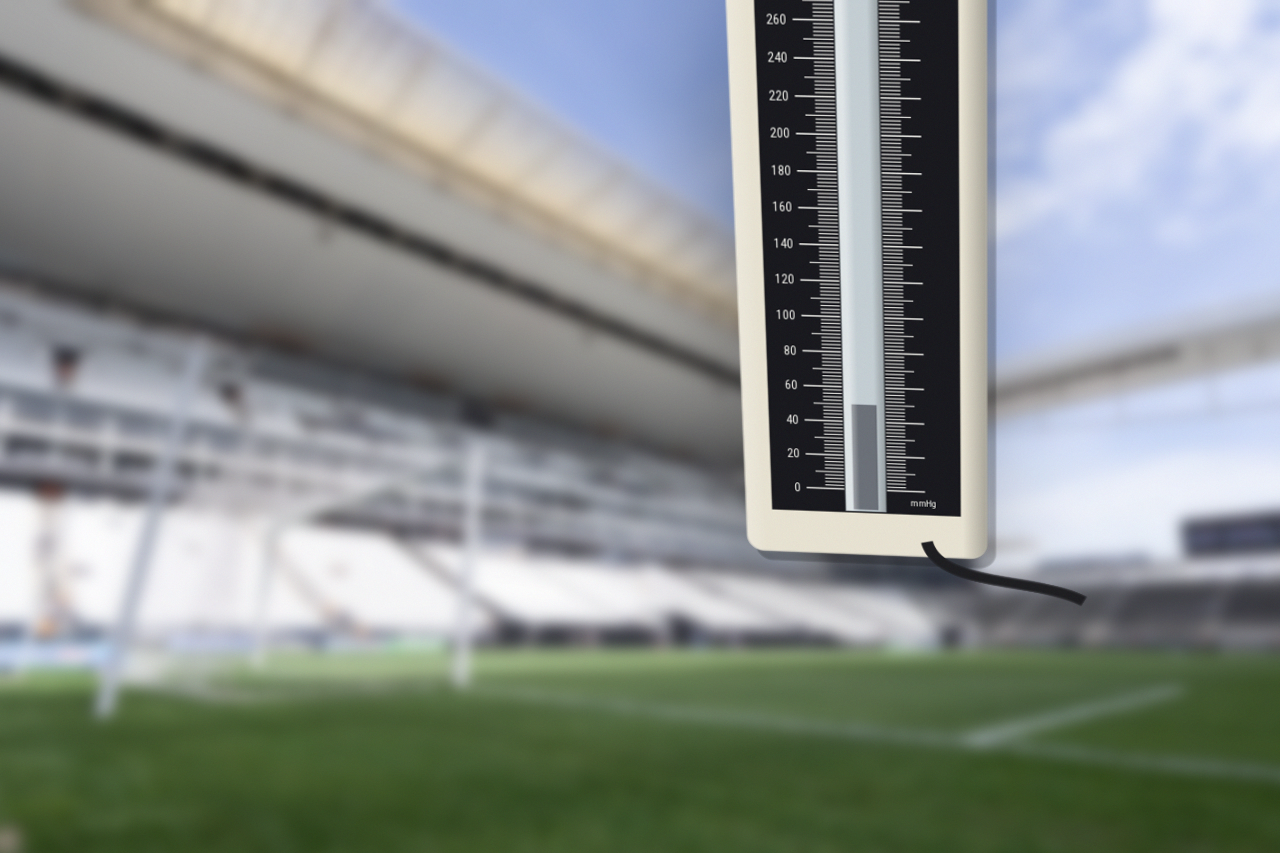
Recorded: {"value": 50, "unit": "mmHg"}
